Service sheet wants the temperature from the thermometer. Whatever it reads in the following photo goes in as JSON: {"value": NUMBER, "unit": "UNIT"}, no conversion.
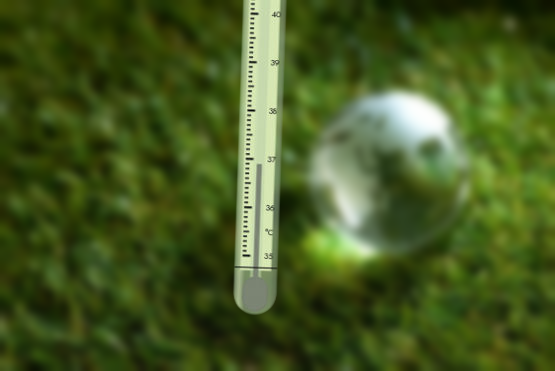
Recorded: {"value": 36.9, "unit": "°C"}
